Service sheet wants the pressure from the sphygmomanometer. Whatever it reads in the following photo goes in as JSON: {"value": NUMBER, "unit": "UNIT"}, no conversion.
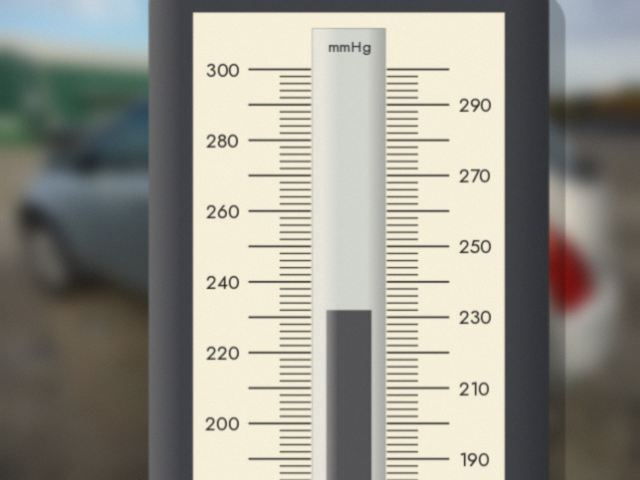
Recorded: {"value": 232, "unit": "mmHg"}
